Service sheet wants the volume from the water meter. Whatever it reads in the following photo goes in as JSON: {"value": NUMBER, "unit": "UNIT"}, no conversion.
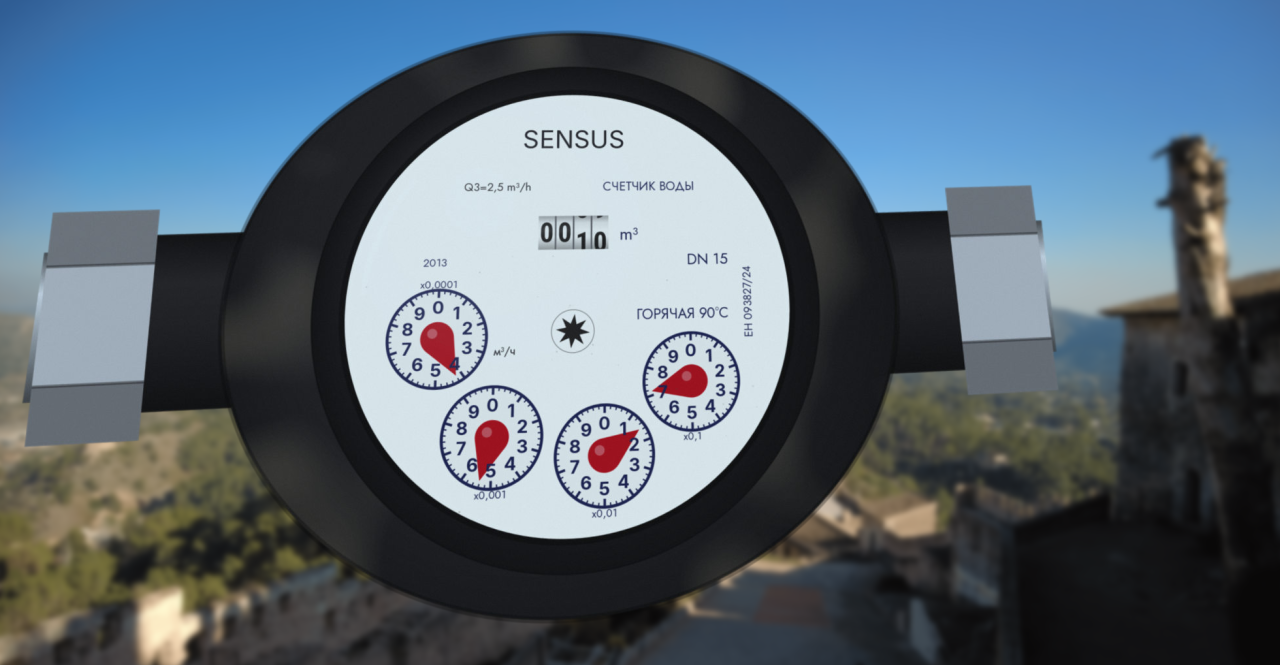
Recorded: {"value": 9.7154, "unit": "m³"}
